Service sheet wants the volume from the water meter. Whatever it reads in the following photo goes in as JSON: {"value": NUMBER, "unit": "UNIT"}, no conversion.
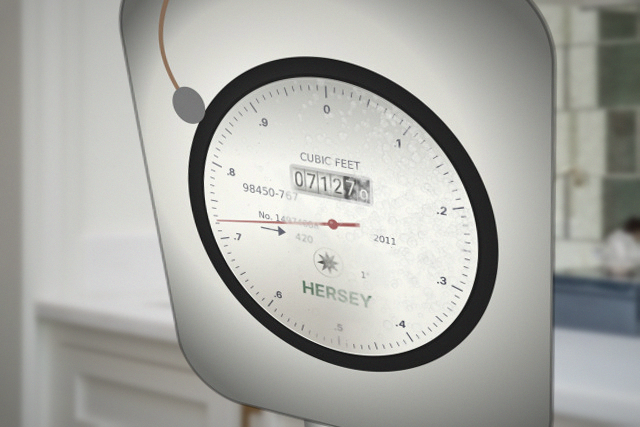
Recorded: {"value": 71278.72, "unit": "ft³"}
